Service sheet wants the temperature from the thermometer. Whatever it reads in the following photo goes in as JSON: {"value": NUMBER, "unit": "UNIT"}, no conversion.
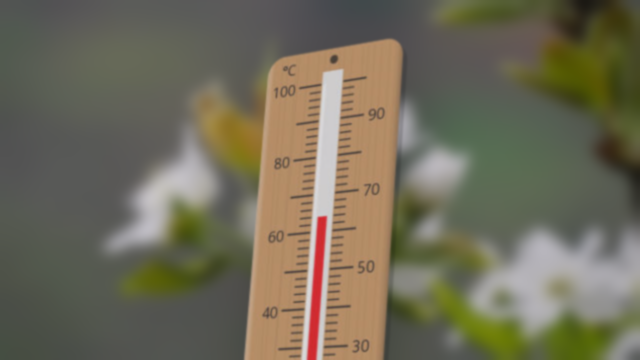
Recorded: {"value": 64, "unit": "°C"}
